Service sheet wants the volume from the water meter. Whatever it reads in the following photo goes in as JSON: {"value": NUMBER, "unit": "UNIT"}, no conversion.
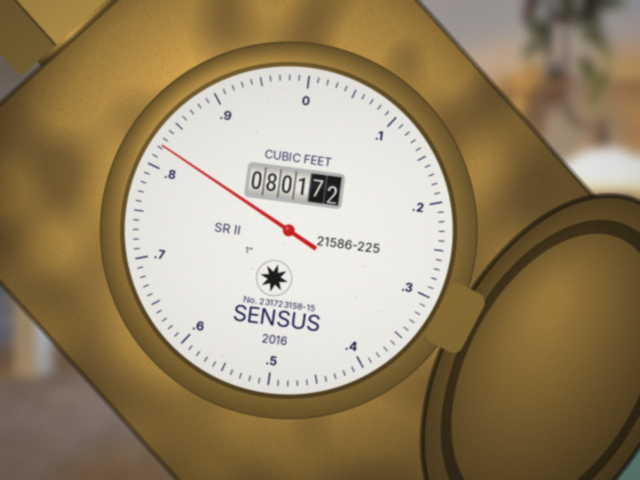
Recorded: {"value": 80171.82, "unit": "ft³"}
